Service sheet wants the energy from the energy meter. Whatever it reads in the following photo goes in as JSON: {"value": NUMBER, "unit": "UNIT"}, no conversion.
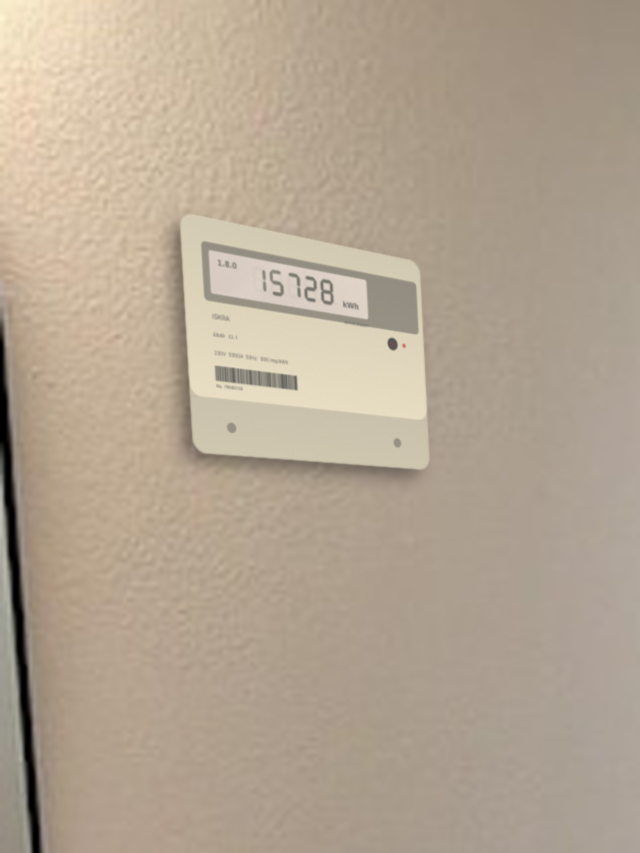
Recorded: {"value": 15728, "unit": "kWh"}
